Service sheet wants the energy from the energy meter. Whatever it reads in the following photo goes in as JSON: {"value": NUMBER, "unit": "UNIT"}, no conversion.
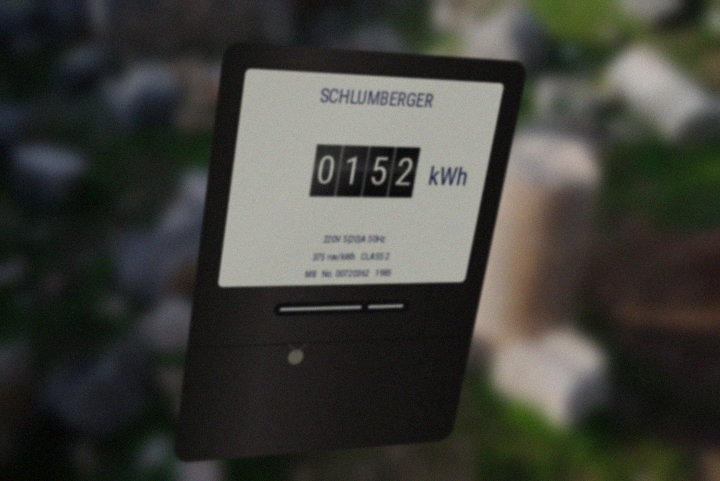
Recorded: {"value": 152, "unit": "kWh"}
